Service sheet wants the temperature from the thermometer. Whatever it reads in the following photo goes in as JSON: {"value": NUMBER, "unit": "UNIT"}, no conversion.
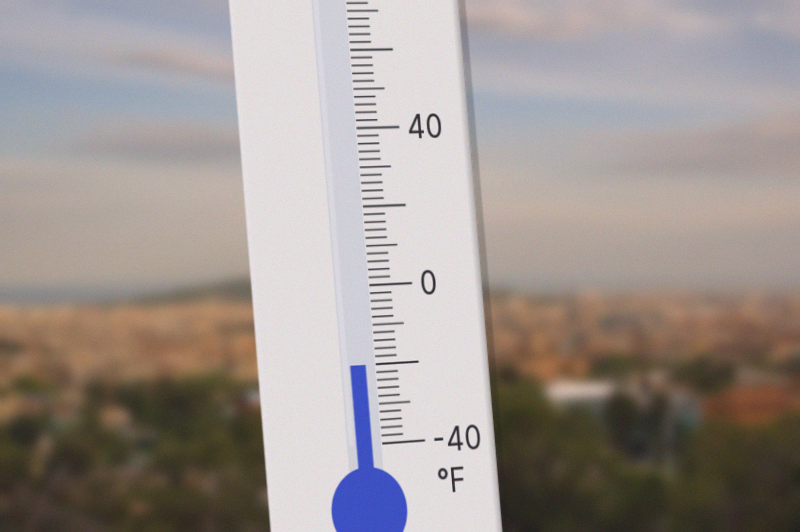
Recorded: {"value": -20, "unit": "°F"}
